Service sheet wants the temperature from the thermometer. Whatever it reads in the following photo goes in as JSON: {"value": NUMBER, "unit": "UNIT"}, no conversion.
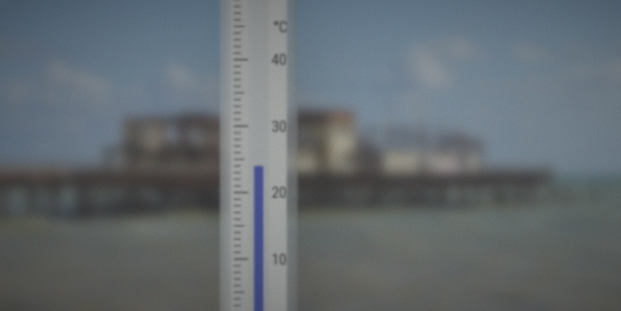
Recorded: {"value": 24, "unit": "°C"}
